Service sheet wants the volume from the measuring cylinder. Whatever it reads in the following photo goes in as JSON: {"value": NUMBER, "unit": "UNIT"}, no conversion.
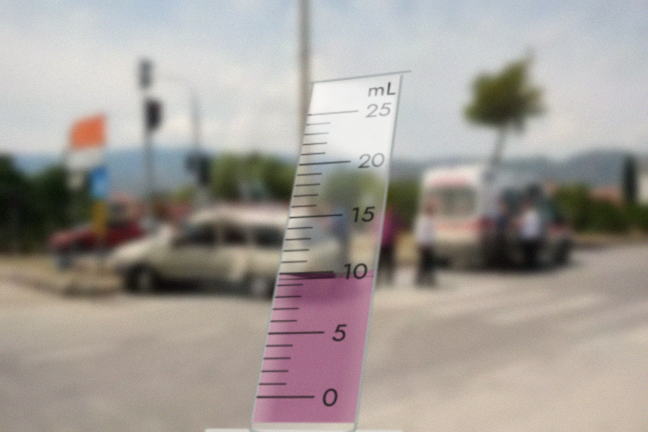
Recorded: {"value": 9.5, "unit": "mL"}
